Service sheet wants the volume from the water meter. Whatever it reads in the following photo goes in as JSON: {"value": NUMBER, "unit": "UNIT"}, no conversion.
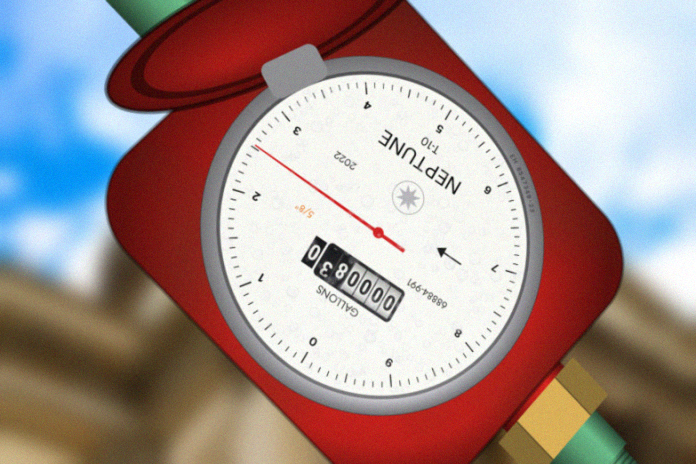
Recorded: {"value": 832.5, "unit": "gal"}
